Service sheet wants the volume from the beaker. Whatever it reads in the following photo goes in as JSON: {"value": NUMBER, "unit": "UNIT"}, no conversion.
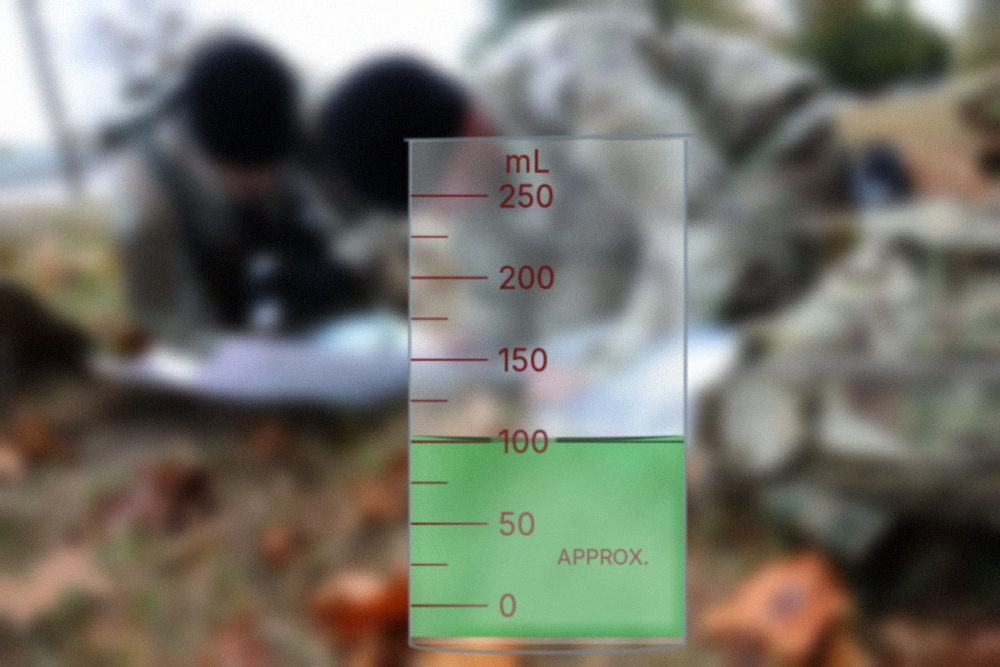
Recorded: {"value": 100, "unit": "mL"}
